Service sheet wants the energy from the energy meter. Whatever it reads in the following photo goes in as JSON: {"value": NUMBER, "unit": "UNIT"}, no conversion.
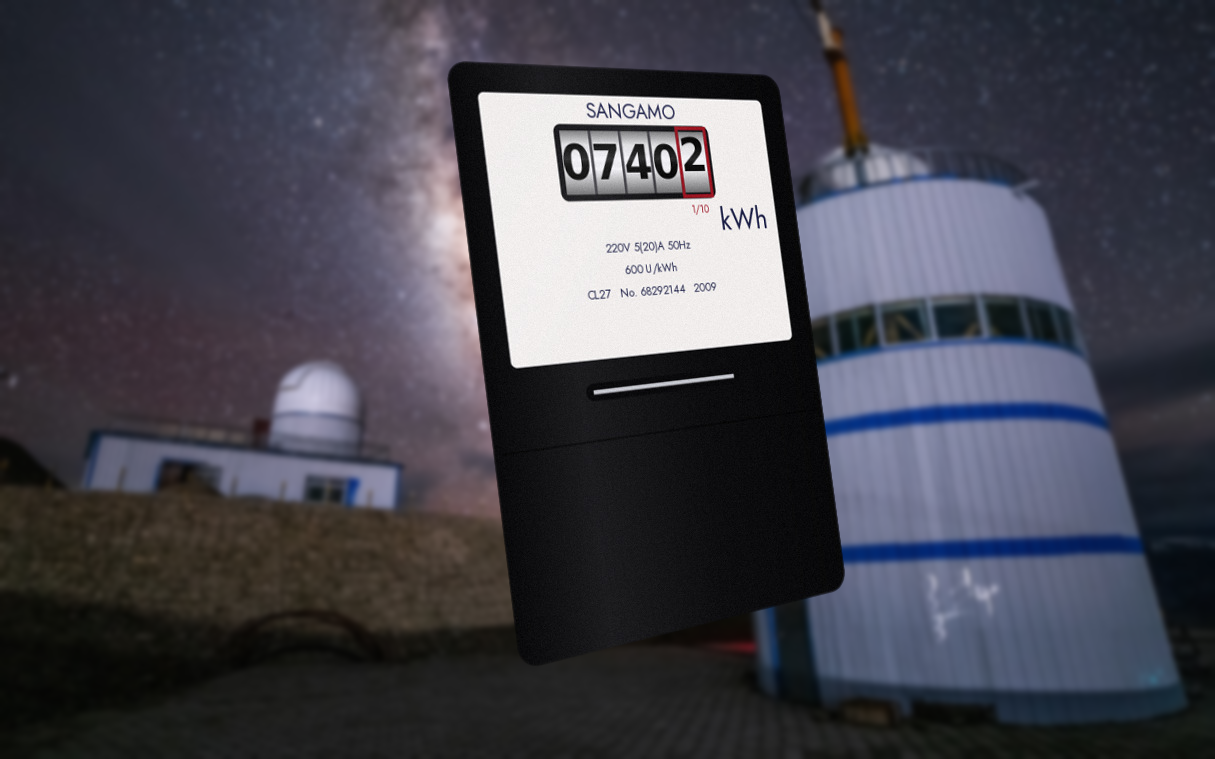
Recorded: {"value": 740.2, "unit": "kWh"}
